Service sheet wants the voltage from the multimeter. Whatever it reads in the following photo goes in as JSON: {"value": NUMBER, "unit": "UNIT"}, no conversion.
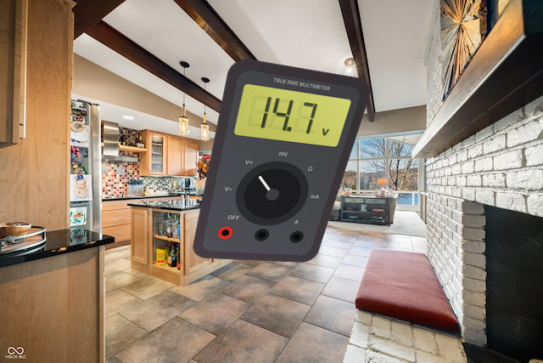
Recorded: {"value": 14.7, "unit": "V"}
